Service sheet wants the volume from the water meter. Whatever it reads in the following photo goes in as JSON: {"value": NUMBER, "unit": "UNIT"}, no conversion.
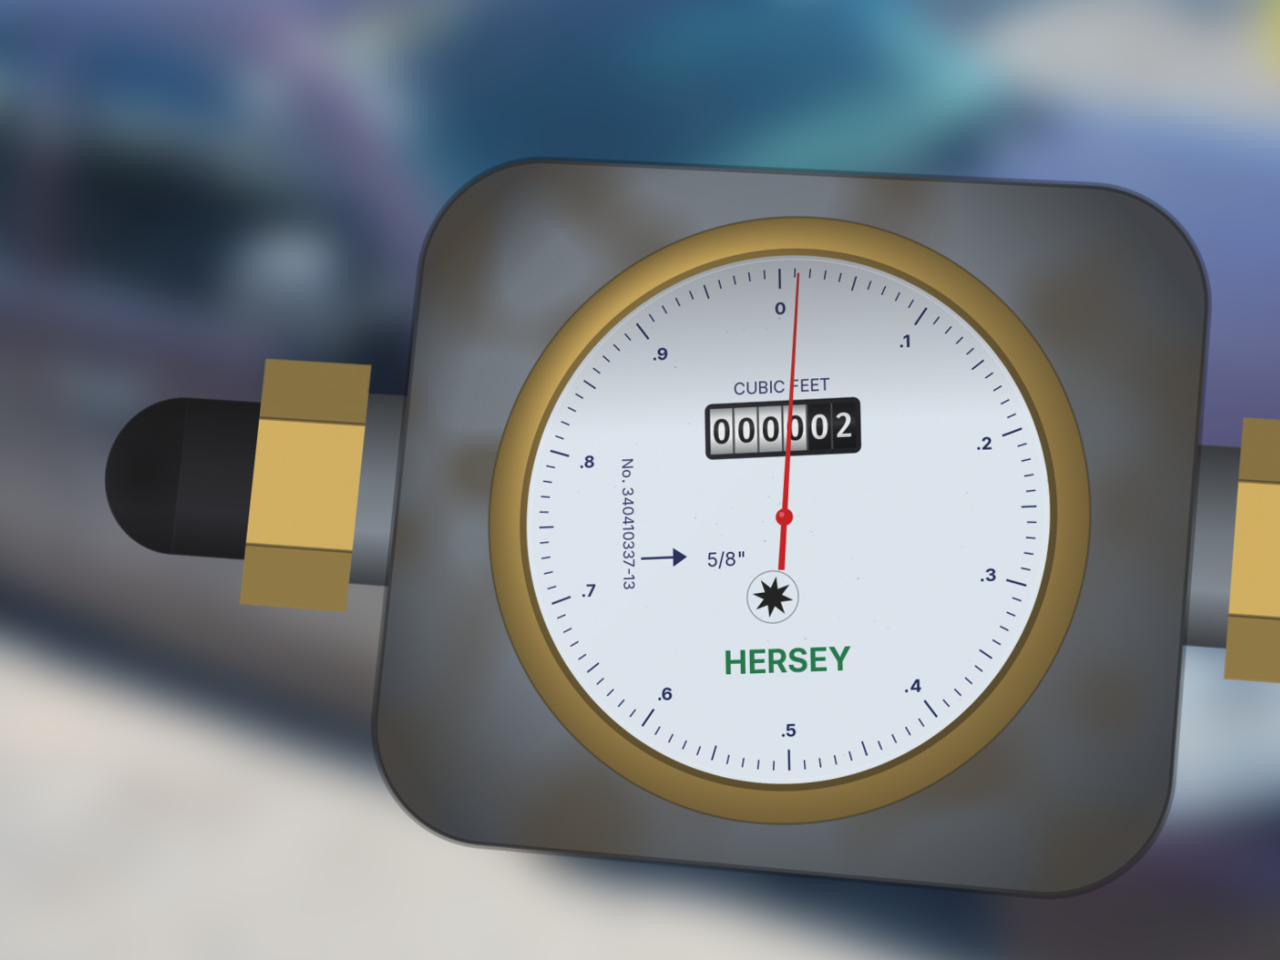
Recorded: {"value": 2.01, "unit": "ft³"}
